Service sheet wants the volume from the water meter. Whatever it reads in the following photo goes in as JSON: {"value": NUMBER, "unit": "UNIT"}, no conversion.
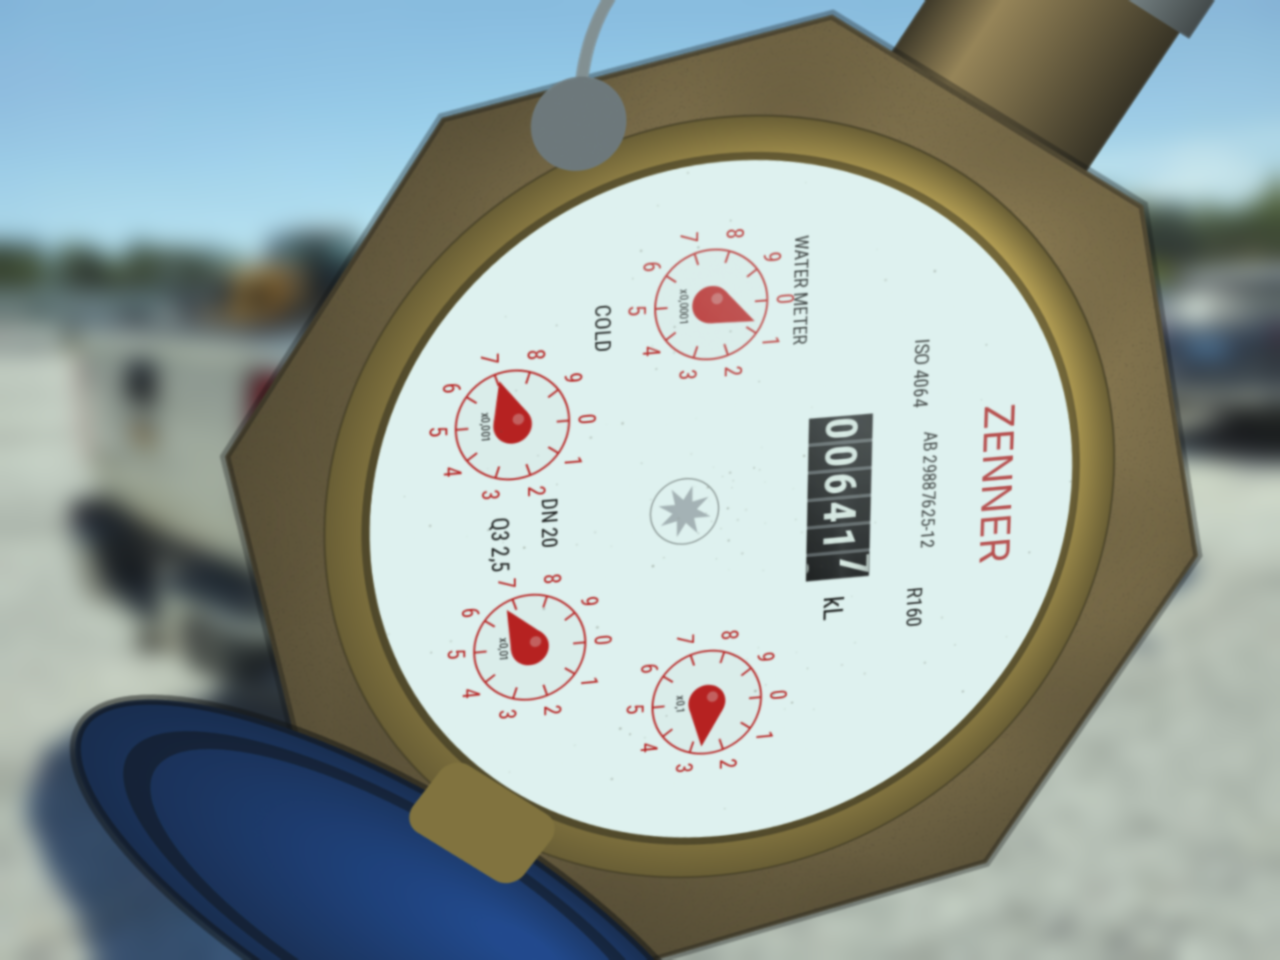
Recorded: {"value": 6417.2670, "unit": "kL"}
